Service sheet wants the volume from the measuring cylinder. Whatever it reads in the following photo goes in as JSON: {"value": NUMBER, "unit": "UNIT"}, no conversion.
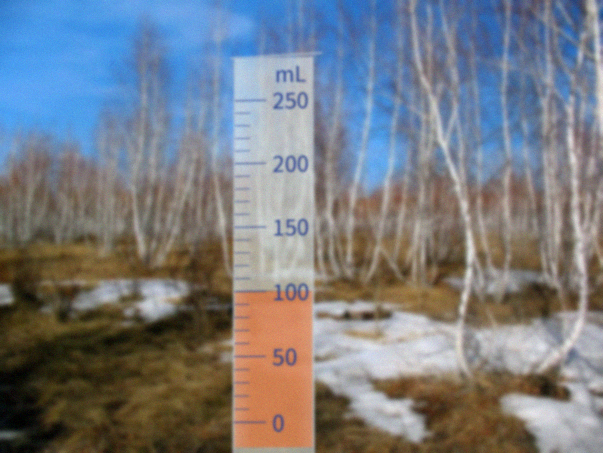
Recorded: {"value": 100, "unit": "mL"}
